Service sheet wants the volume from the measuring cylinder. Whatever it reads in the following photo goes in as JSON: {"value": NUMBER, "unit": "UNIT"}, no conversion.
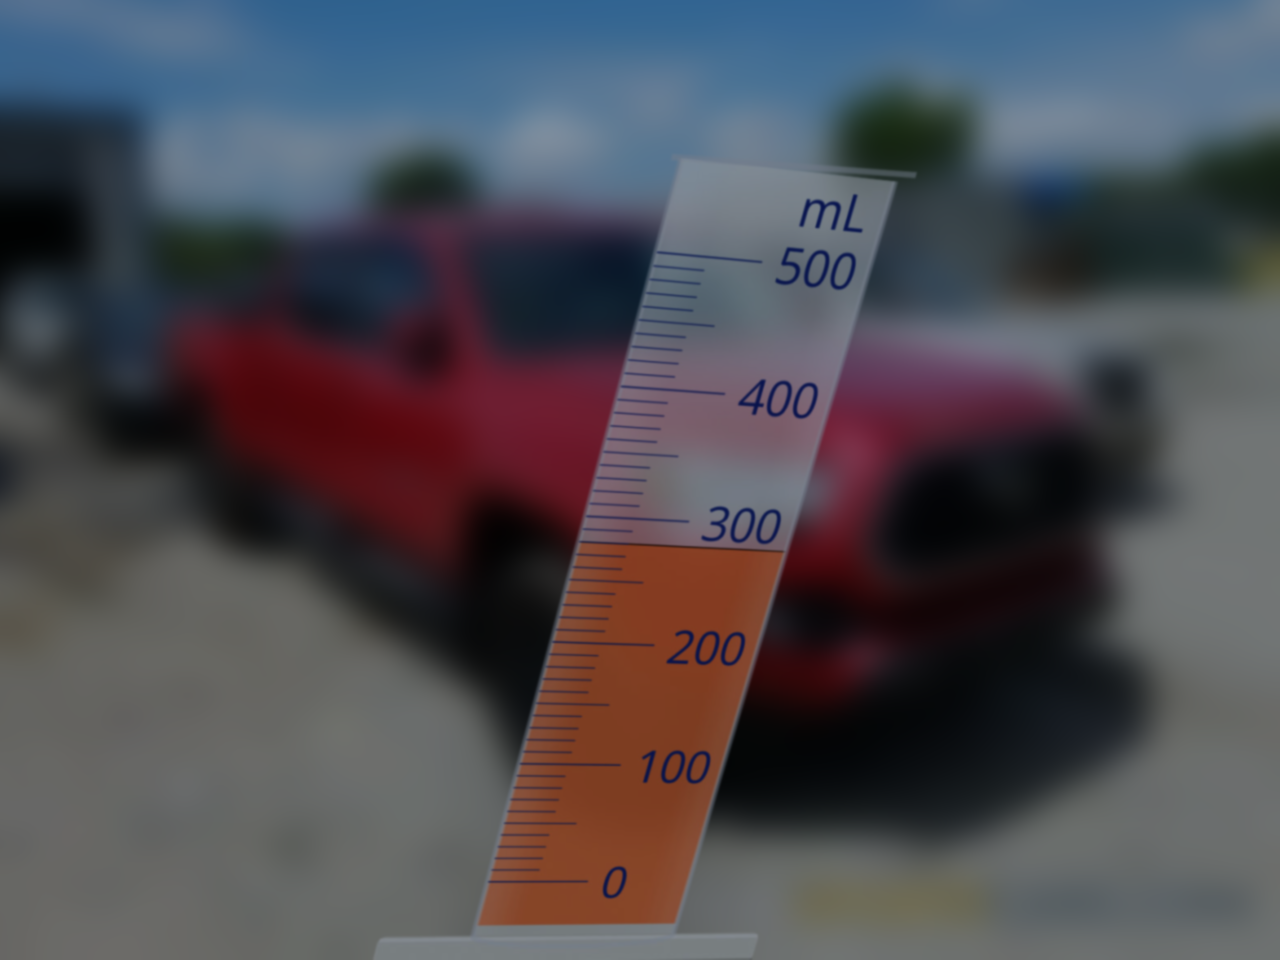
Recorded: {"value": 280, "unit": "mL"}
